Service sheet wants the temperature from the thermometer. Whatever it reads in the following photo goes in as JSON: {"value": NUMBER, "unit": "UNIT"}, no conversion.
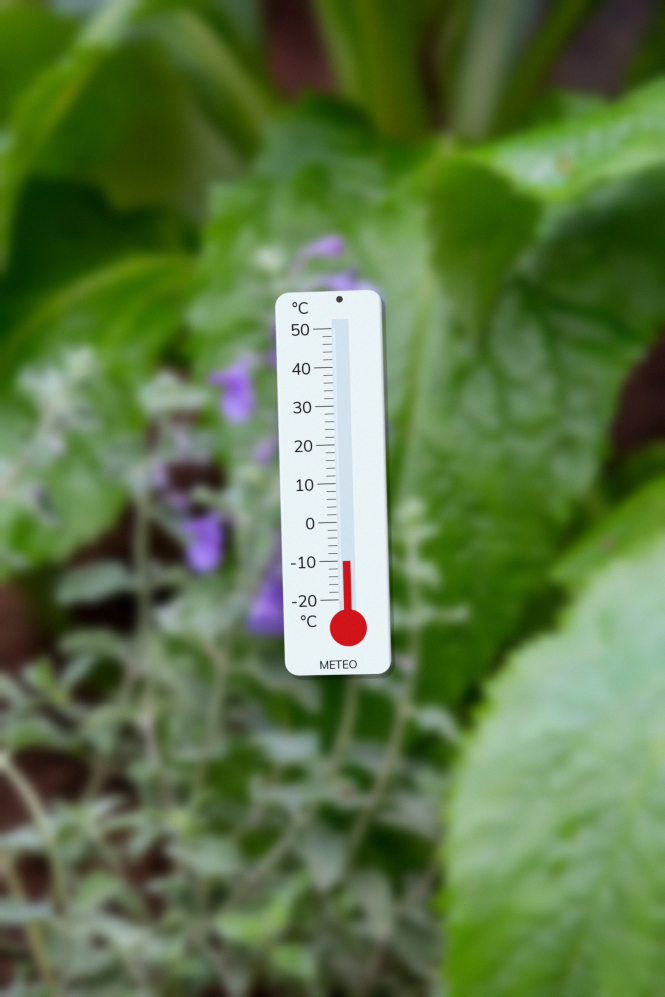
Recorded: {"value": -10, "unit": "°C"}
